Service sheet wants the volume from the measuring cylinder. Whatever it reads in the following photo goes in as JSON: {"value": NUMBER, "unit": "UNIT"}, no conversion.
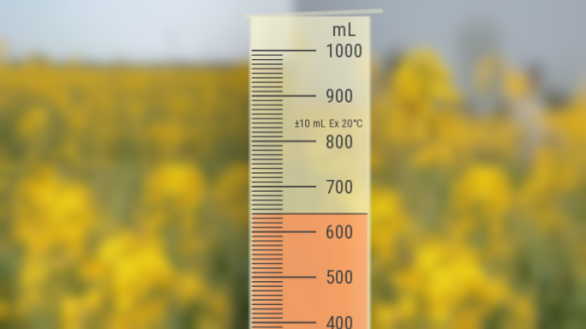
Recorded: {"value": 640, "unit": "mL"}
